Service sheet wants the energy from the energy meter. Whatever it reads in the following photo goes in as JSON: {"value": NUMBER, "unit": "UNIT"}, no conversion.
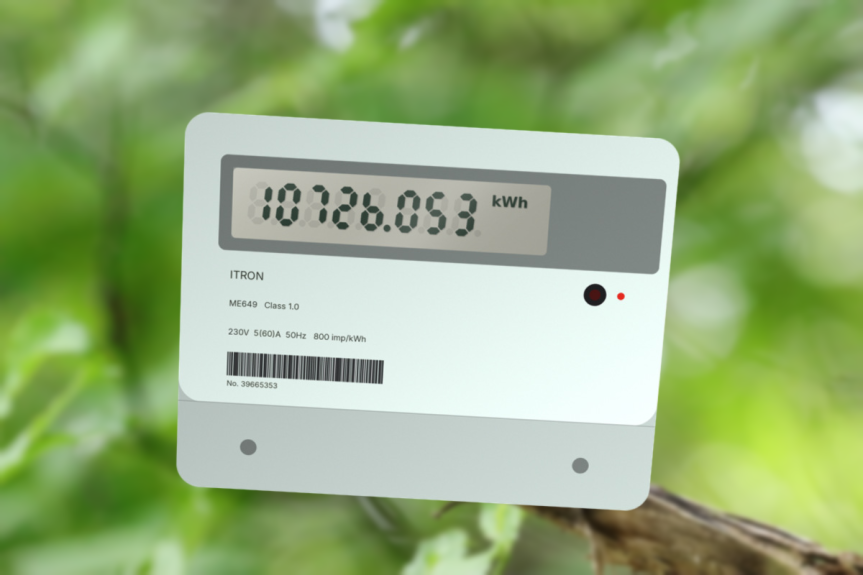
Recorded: {"value": 10726.053, "unit": "kWh"}
